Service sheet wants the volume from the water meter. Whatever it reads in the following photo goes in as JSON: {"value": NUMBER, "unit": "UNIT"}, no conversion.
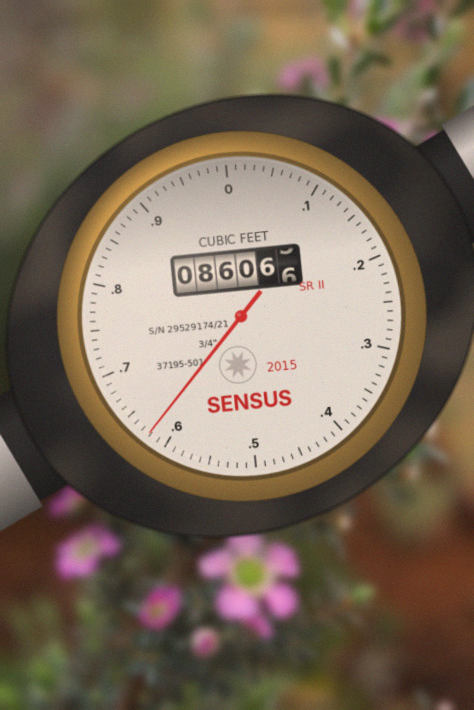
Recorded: {"value": 86065.62, "unit": "ft³"}
